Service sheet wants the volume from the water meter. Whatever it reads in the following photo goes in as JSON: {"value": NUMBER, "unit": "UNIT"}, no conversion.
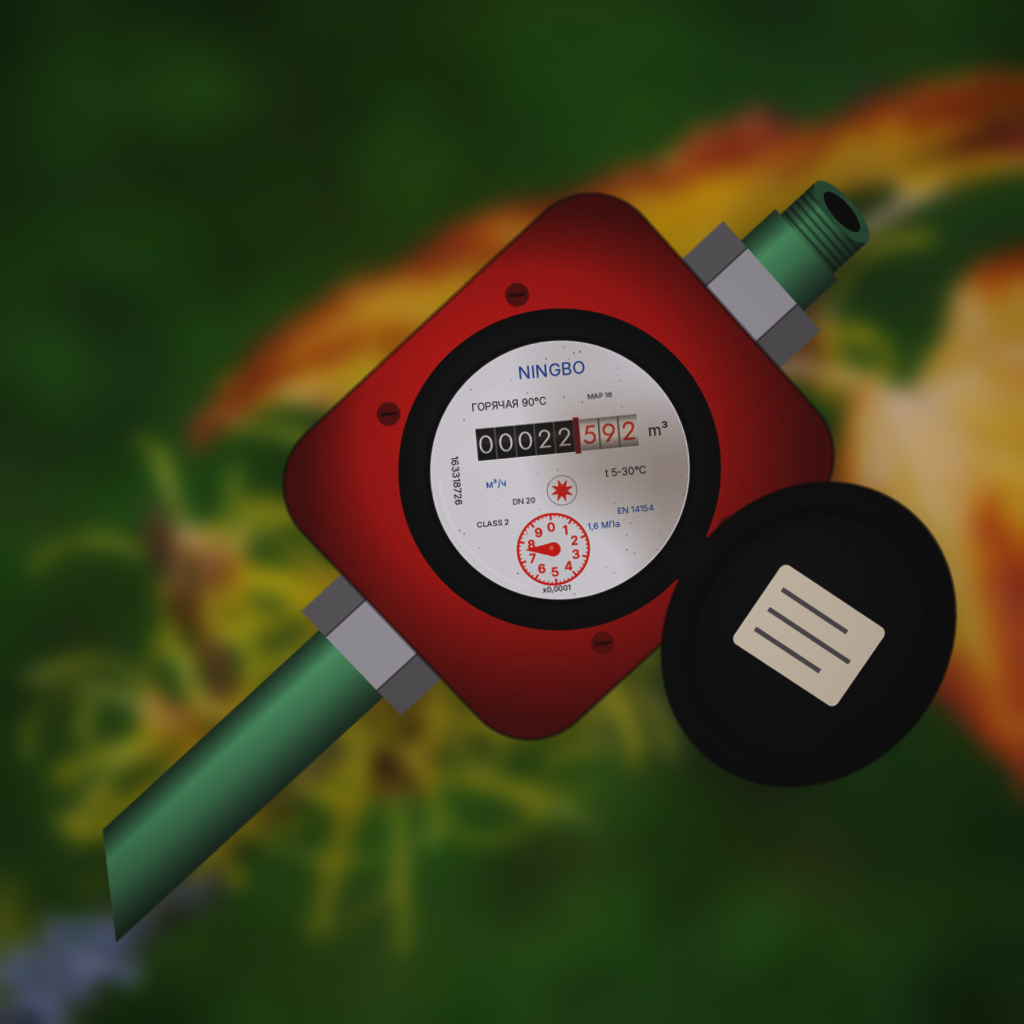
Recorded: {"value": 22.5927, "unit": "m³"}
